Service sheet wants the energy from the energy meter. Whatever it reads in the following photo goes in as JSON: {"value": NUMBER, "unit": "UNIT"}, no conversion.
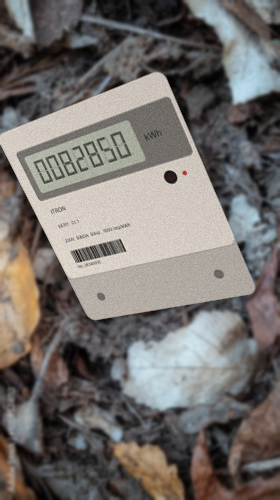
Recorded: {"value": 82850, "unit": "kWh"}
